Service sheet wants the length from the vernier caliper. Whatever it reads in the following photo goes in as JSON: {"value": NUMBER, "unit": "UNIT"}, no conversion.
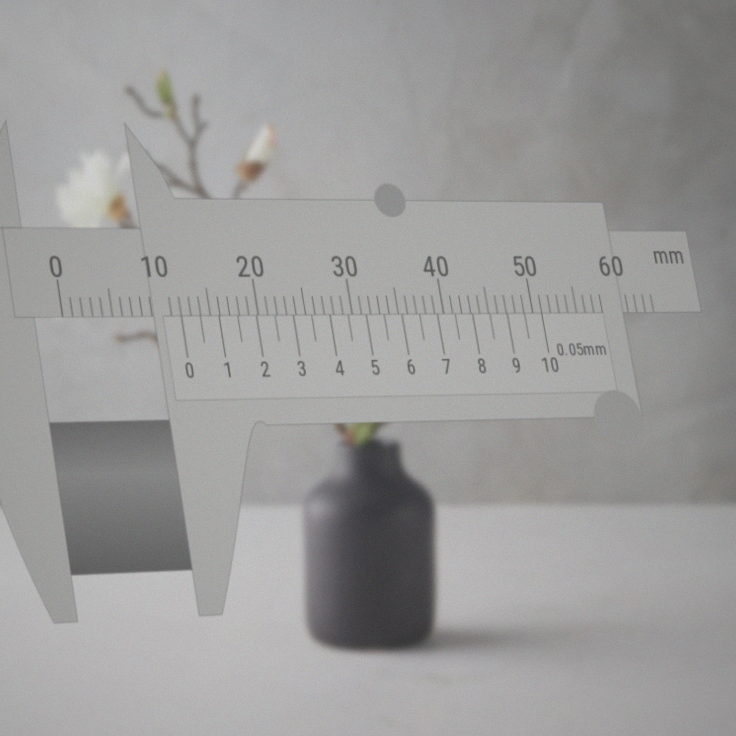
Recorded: {"value": 12.0, "unit": "mm"}
